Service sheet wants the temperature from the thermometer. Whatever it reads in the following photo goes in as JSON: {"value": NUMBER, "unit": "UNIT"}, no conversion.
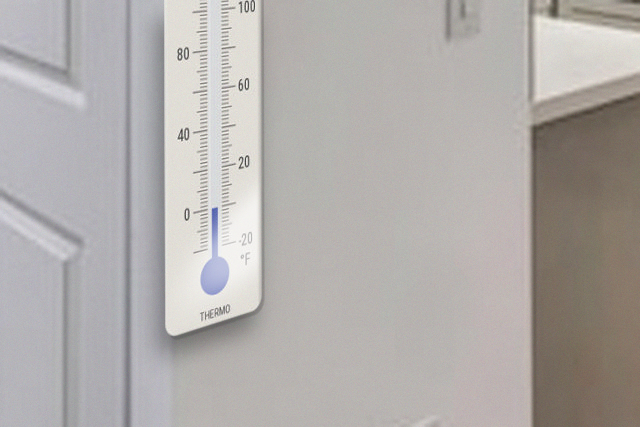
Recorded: {"value": 0, "unit": "°F"}
